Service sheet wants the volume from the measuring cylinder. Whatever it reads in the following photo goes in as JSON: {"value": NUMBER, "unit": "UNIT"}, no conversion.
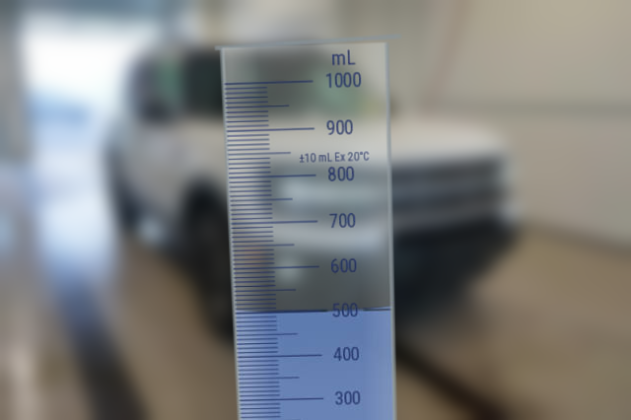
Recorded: {"value": 500, "unit": "mL"}
